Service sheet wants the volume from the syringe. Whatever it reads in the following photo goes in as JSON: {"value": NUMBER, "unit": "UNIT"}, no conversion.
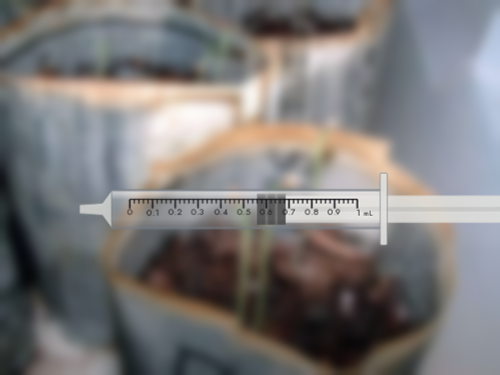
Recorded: {"value": 0.56, "unit": "mL"}
